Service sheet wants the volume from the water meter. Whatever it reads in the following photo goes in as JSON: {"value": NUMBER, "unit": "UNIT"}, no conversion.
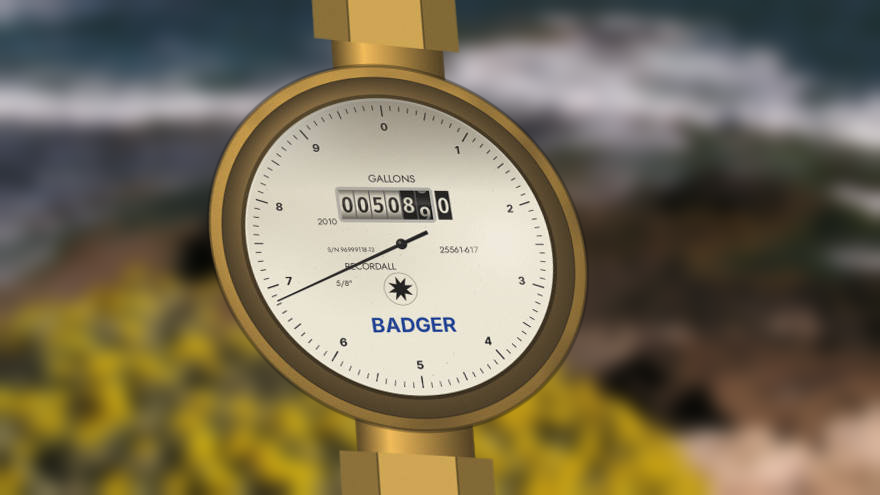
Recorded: {"value": 50886.8, "unit": "gal"}
